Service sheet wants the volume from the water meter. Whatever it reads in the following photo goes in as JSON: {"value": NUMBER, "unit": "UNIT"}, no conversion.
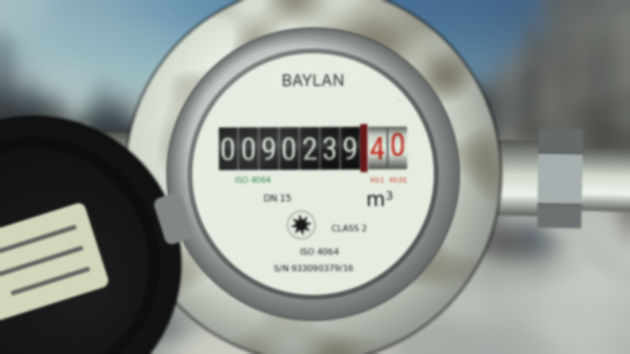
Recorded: {"value": 90239.40, "unit": "m³"}
